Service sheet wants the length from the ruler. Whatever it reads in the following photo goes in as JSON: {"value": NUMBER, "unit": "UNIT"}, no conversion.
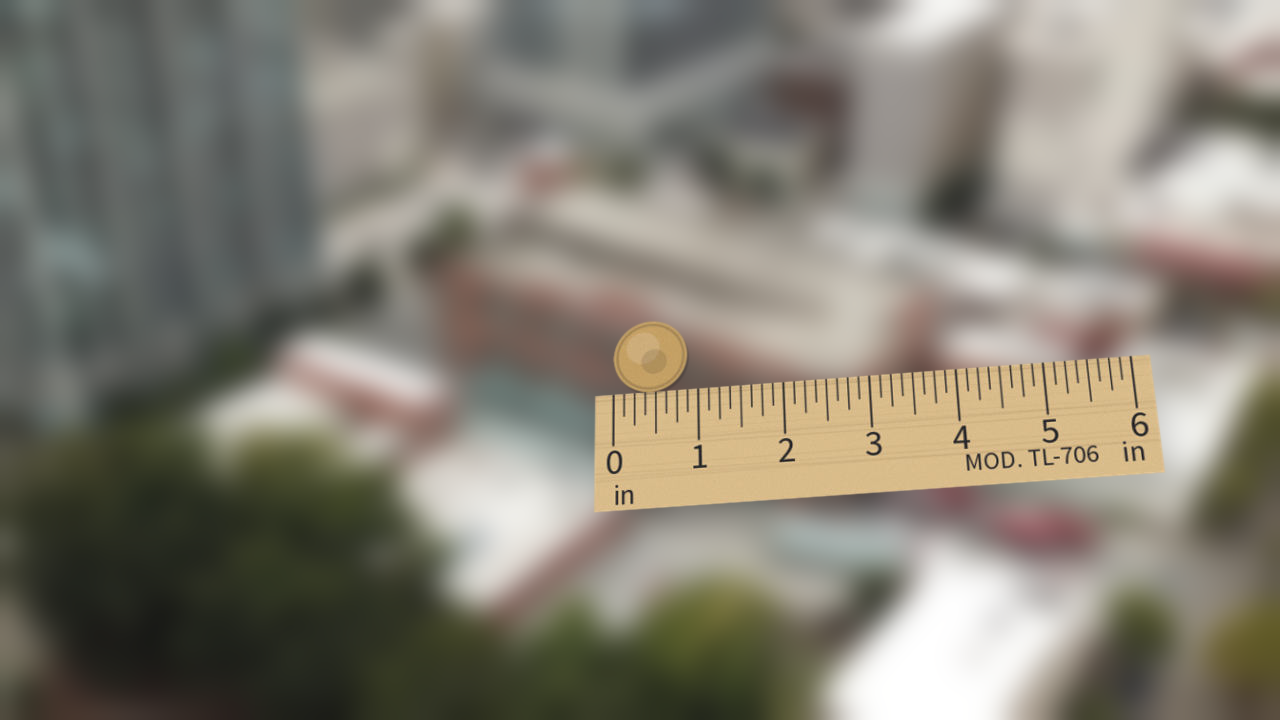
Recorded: {"value": 0.875, "unit": "in"}
